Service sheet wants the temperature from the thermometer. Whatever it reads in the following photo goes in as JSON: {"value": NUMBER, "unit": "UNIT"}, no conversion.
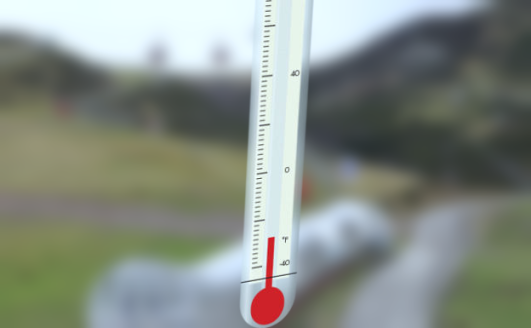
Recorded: {"value": -28, "unit": "°F"}
